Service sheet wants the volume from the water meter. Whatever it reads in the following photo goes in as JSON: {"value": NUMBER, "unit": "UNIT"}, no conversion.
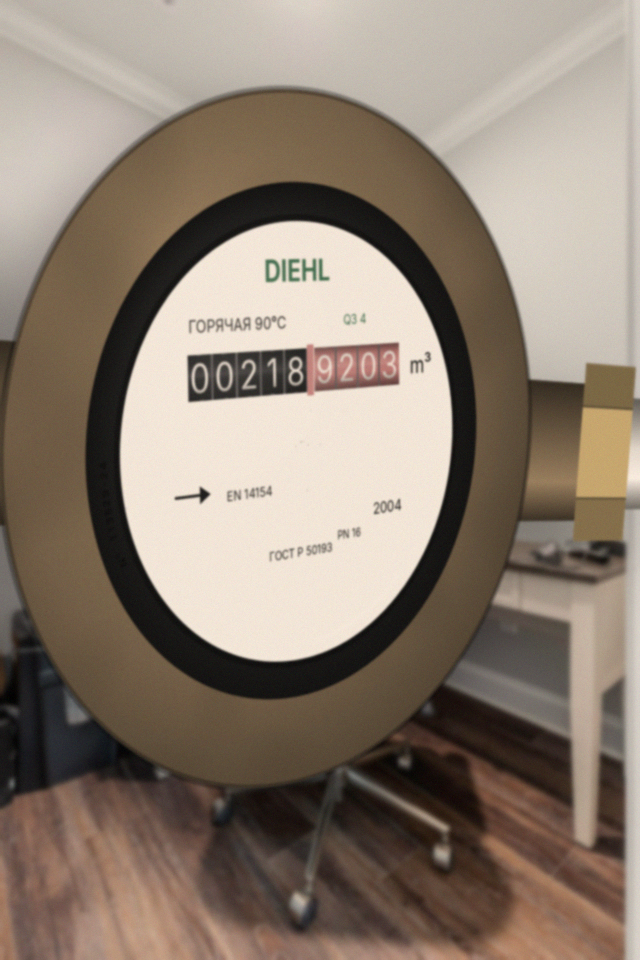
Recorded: {"value": 218.9203, "unit": "m³"}
